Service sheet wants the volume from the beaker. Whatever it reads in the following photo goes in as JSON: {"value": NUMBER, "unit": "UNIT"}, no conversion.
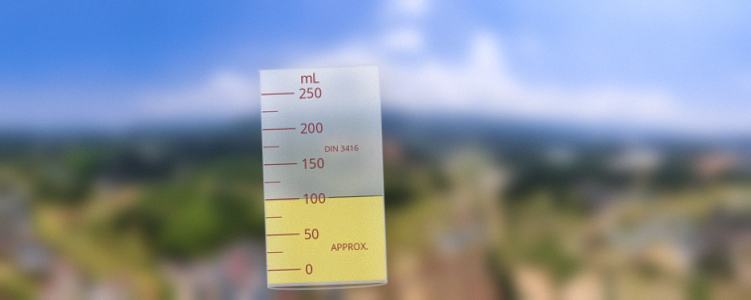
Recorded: {"value": 100, "unit": "mL"}
